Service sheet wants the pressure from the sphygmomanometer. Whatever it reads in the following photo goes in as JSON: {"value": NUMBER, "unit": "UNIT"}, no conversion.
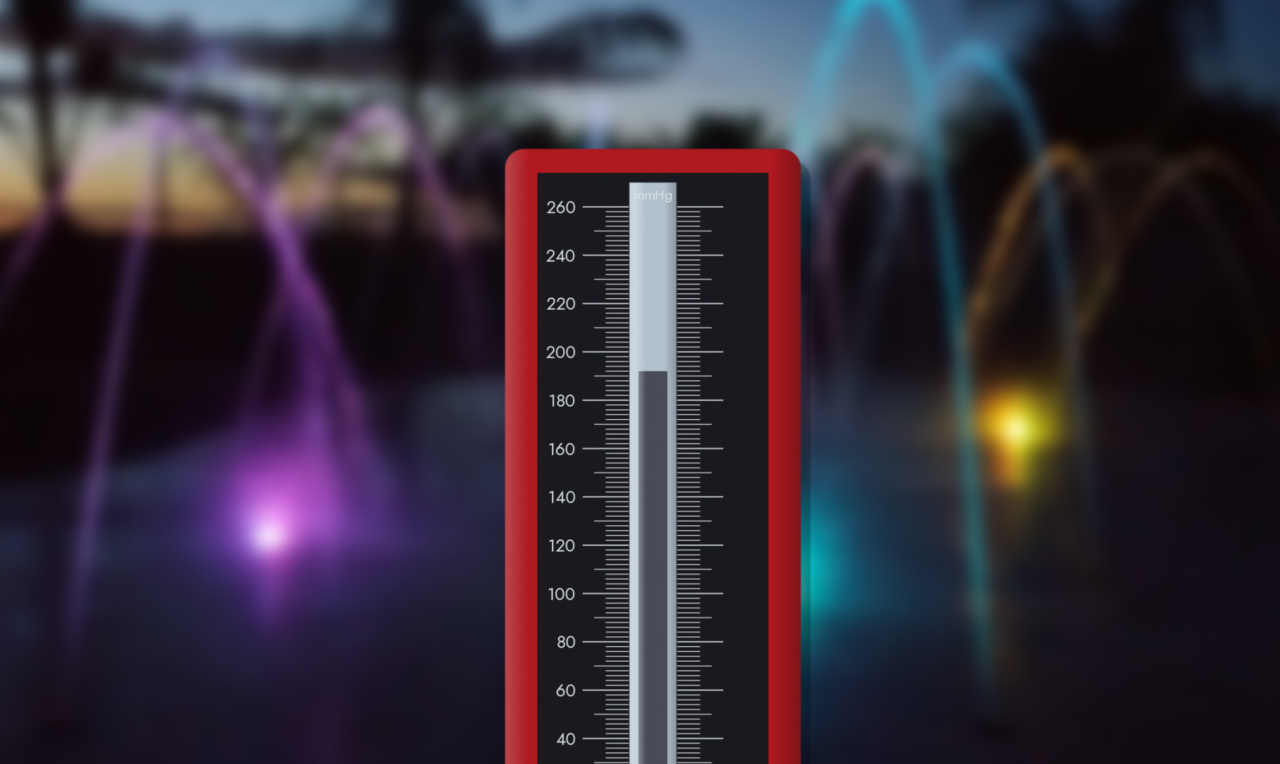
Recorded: {"value": 192, "unit": "mmHg"}
